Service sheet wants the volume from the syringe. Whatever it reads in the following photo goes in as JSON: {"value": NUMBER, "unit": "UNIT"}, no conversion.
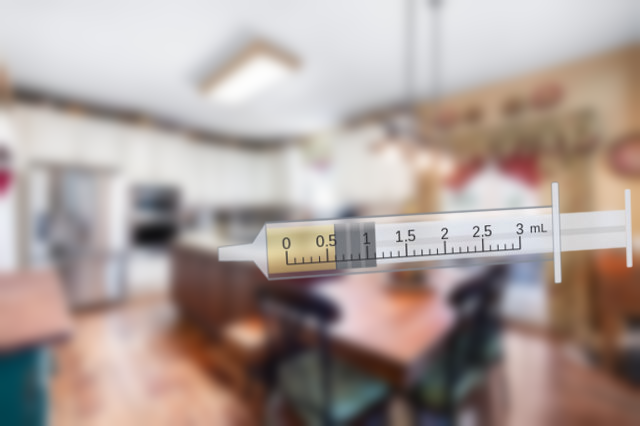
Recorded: {"value": 0.6, "unit": "mL"}
